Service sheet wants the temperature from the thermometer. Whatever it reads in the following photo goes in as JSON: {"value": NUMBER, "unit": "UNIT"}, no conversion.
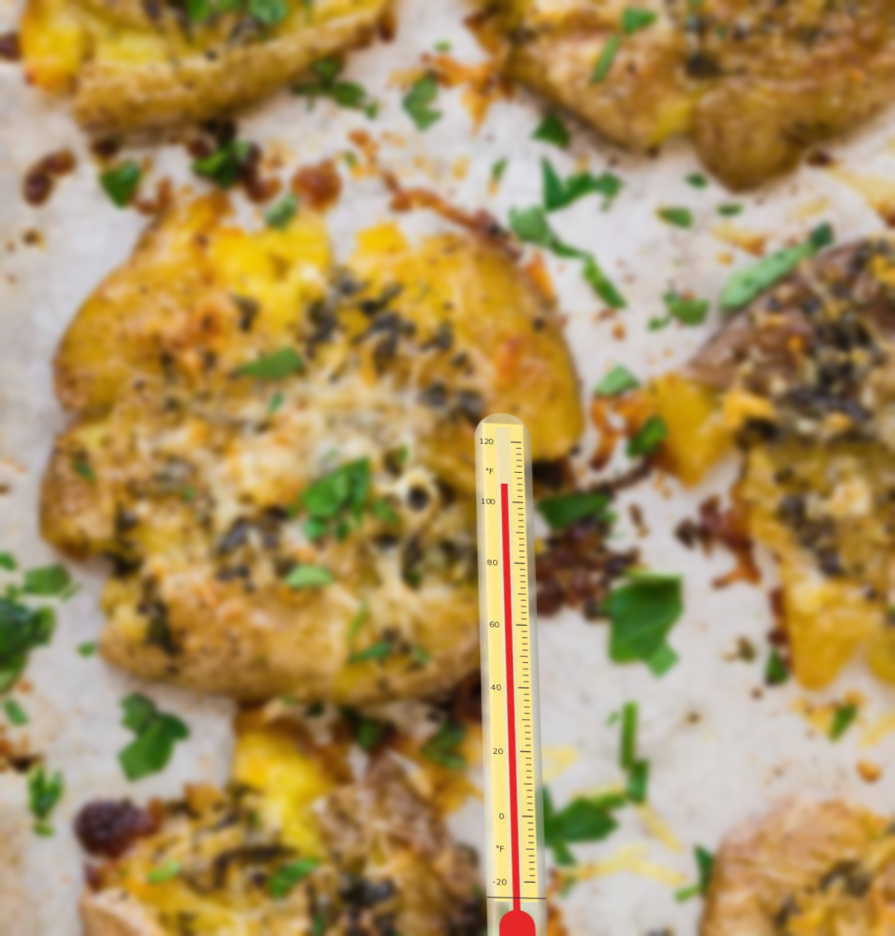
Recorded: {"value": 106, "unit": "°F"}
